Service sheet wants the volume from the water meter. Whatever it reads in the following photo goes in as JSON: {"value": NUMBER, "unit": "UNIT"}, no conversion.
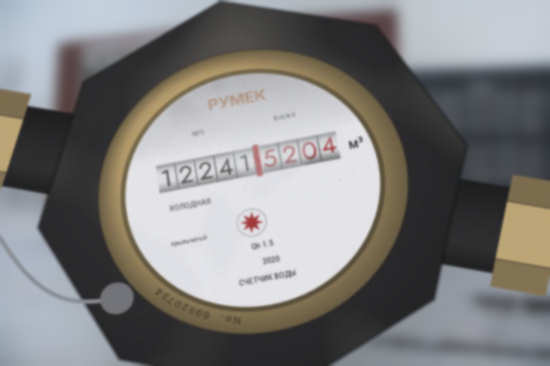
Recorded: {"value": 12241.5204, "unit": "m³"}
